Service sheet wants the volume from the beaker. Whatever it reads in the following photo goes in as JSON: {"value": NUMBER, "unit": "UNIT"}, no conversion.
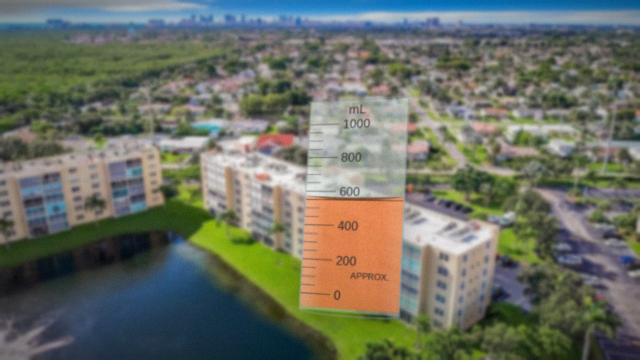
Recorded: {"value": 550, "unit": "mL"}
